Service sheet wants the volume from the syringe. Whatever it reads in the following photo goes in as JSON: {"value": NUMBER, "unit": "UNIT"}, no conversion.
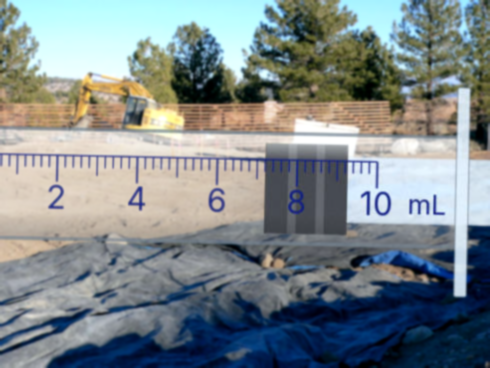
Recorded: {"value": 7.2, "unit": "mL"}
